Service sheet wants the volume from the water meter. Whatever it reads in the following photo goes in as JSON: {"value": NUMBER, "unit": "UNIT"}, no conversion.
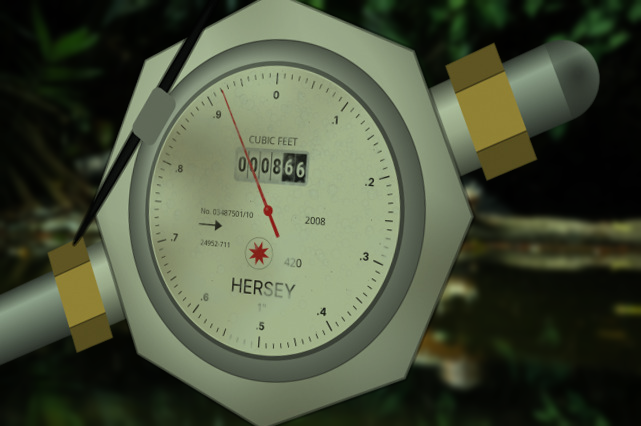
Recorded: {"value": 865.92, "unit": "ft³"}
